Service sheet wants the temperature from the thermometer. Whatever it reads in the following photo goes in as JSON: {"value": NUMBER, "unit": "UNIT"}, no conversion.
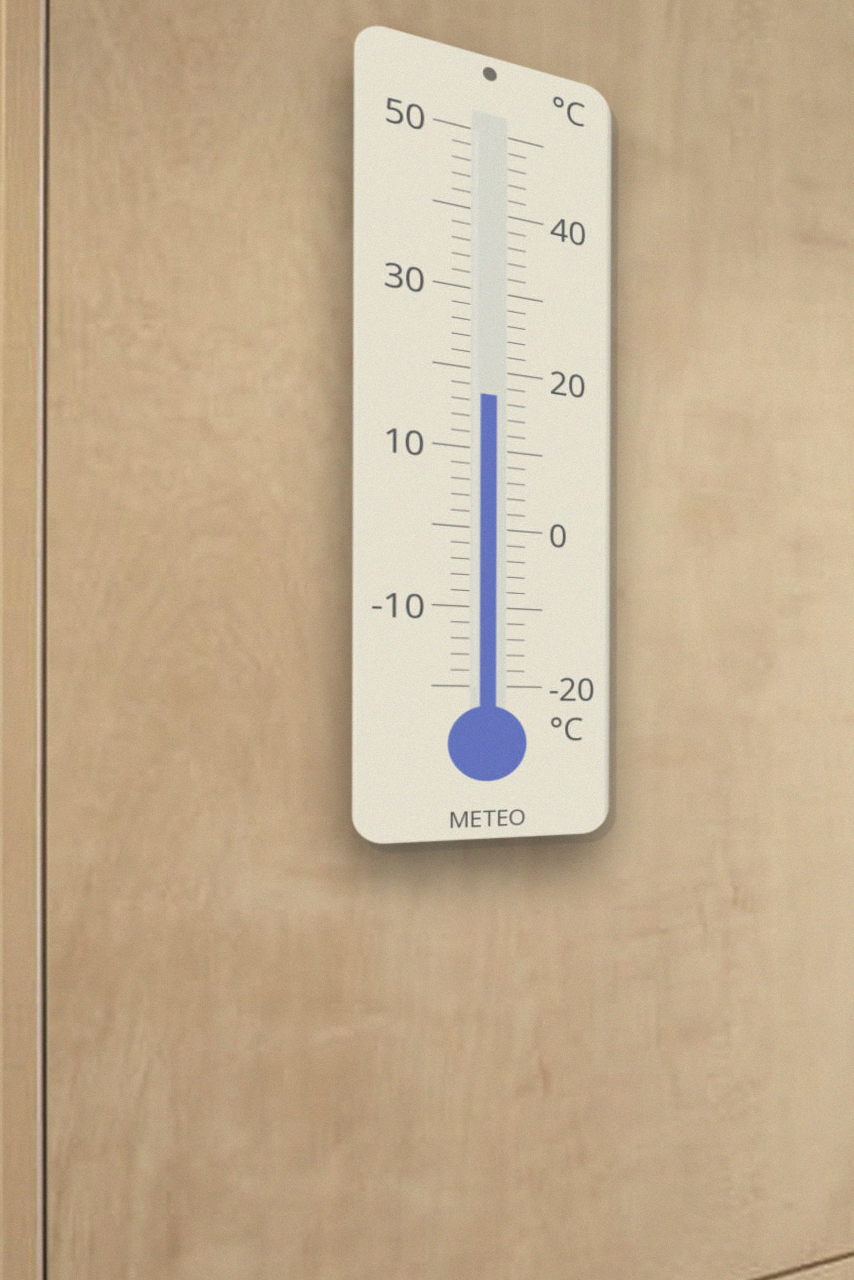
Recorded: {"value": 17, "unit": "°C"}
